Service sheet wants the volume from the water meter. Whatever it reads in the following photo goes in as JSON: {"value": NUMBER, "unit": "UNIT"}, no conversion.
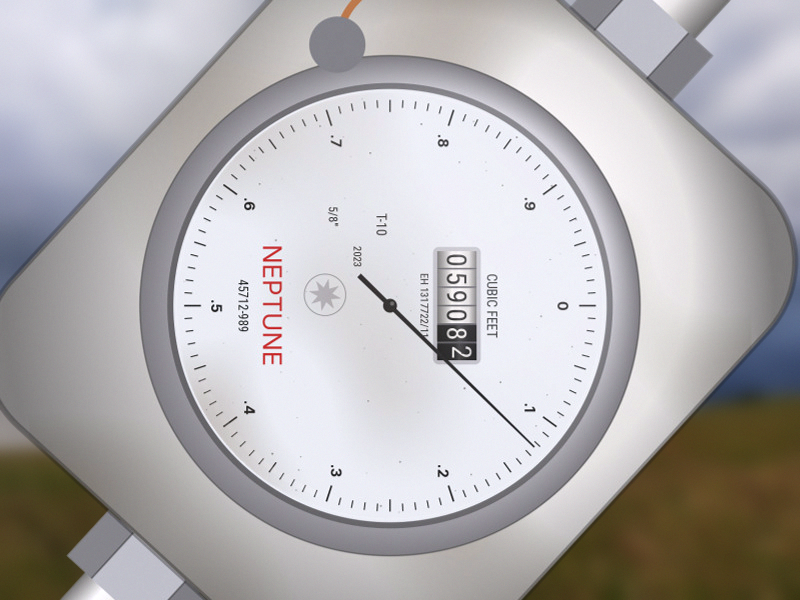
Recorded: {"value": 59082.12, "unit": "ft³"}
